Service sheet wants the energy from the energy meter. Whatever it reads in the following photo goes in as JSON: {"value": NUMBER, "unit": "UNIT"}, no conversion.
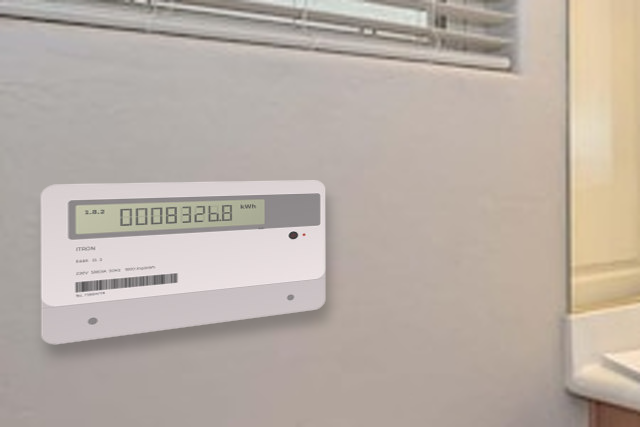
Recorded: {"value": 8326.8, "unit": "kWh"}
